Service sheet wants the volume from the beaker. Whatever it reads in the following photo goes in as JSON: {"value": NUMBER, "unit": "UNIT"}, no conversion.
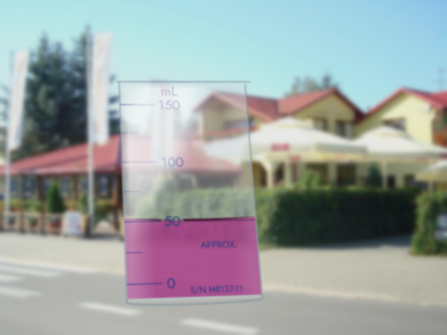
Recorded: {"value": 50, "unit": "mL"}
